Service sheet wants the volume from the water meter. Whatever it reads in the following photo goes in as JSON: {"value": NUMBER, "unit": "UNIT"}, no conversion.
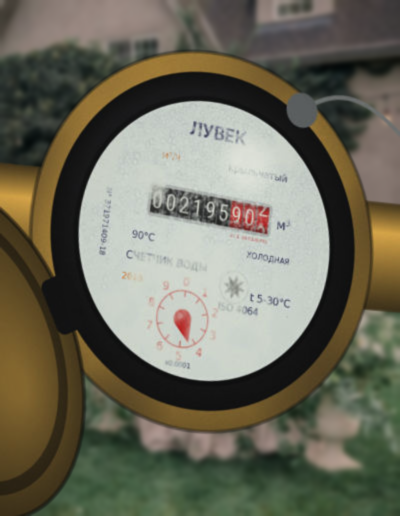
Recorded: {"value": 2195.9024, "unit": "m³"}
